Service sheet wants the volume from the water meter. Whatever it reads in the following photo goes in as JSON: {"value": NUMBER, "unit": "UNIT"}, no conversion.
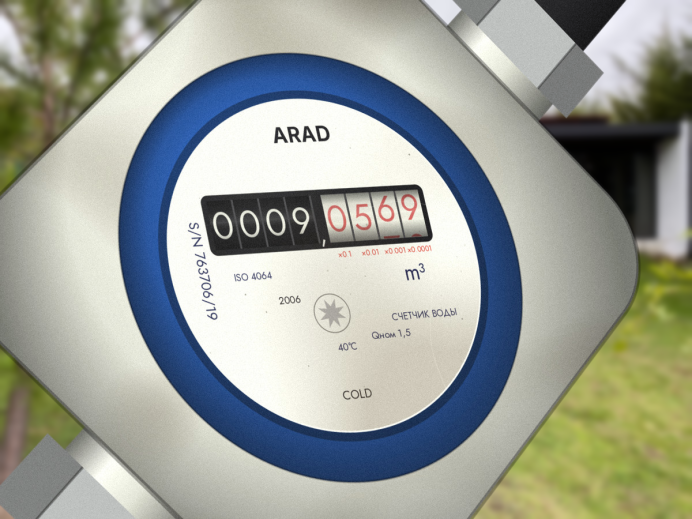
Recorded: {"value": 9.0569, "unit": "m³"}
